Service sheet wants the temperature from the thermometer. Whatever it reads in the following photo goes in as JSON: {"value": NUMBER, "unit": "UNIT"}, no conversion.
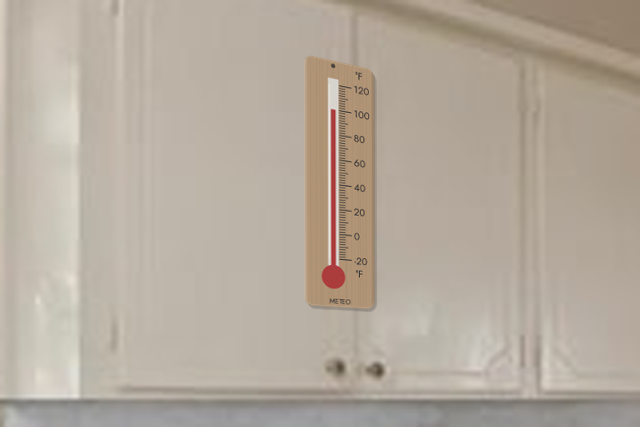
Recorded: {"value": 100, "unit": "°F"}
